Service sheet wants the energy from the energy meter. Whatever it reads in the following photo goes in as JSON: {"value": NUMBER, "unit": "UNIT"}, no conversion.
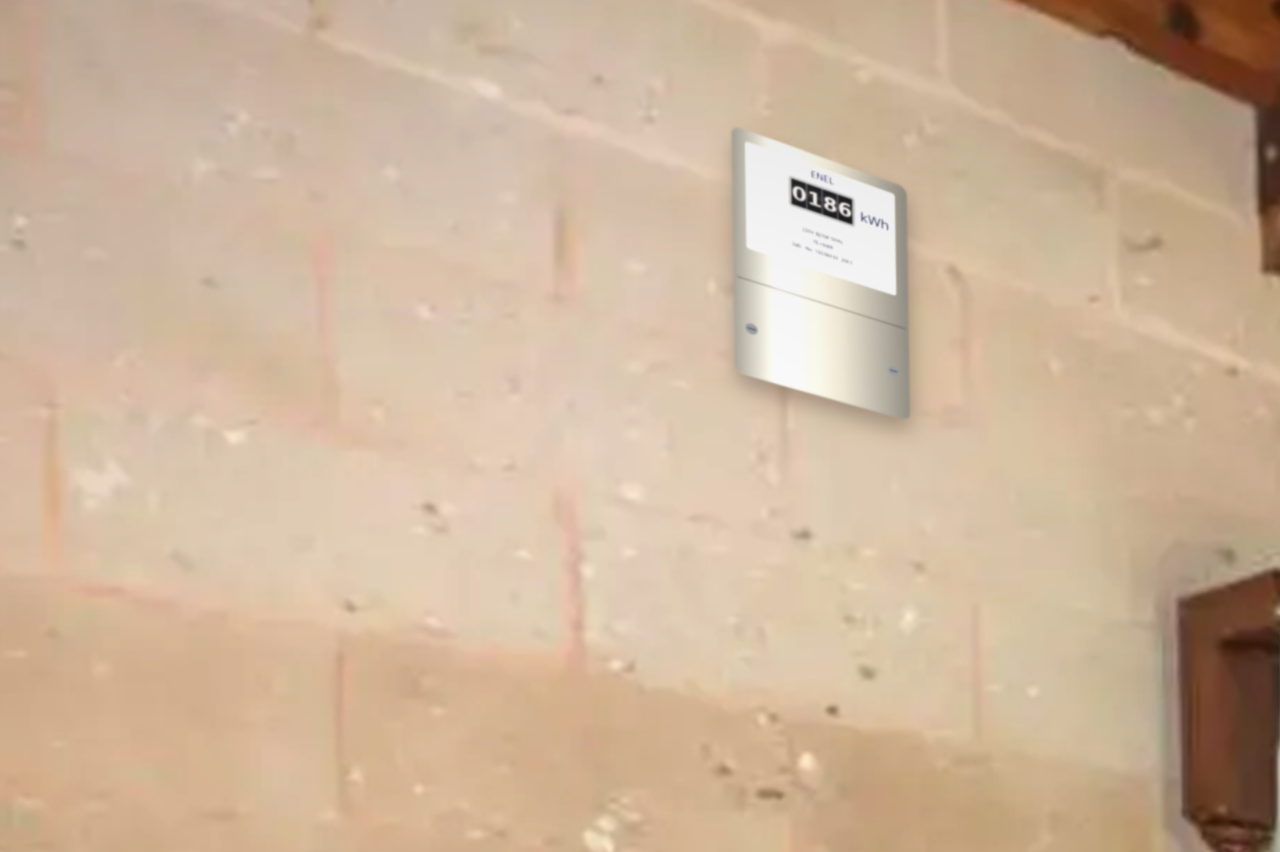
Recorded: {"value": 186, "unit": "kWh"}
